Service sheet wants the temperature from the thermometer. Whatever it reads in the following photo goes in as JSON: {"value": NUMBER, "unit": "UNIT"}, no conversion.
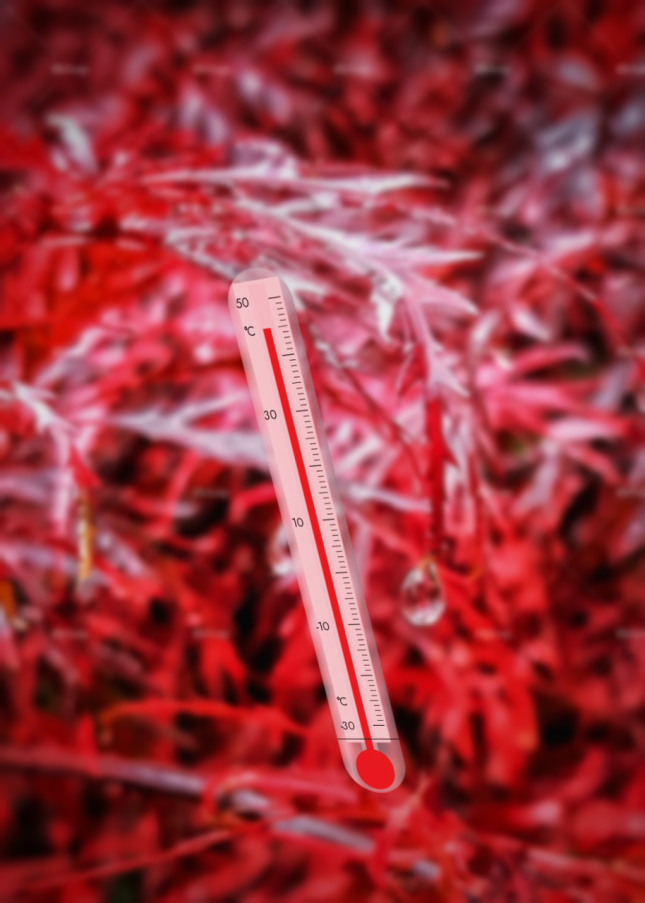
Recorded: {"value": 45, "unit": "°C"}
